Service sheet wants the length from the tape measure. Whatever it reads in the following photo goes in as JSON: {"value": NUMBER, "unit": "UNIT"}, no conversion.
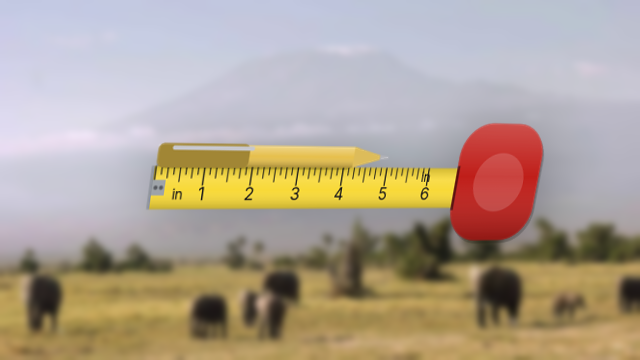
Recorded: {"value": 5, "unit": "in"}
